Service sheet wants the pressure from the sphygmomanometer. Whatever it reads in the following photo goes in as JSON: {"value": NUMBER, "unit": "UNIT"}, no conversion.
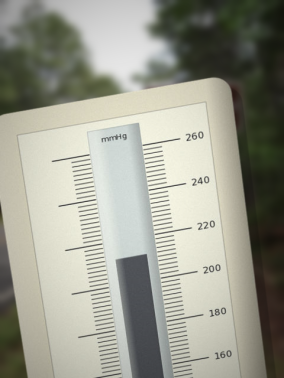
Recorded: {"value": 212, "unit": "mmHg"}
